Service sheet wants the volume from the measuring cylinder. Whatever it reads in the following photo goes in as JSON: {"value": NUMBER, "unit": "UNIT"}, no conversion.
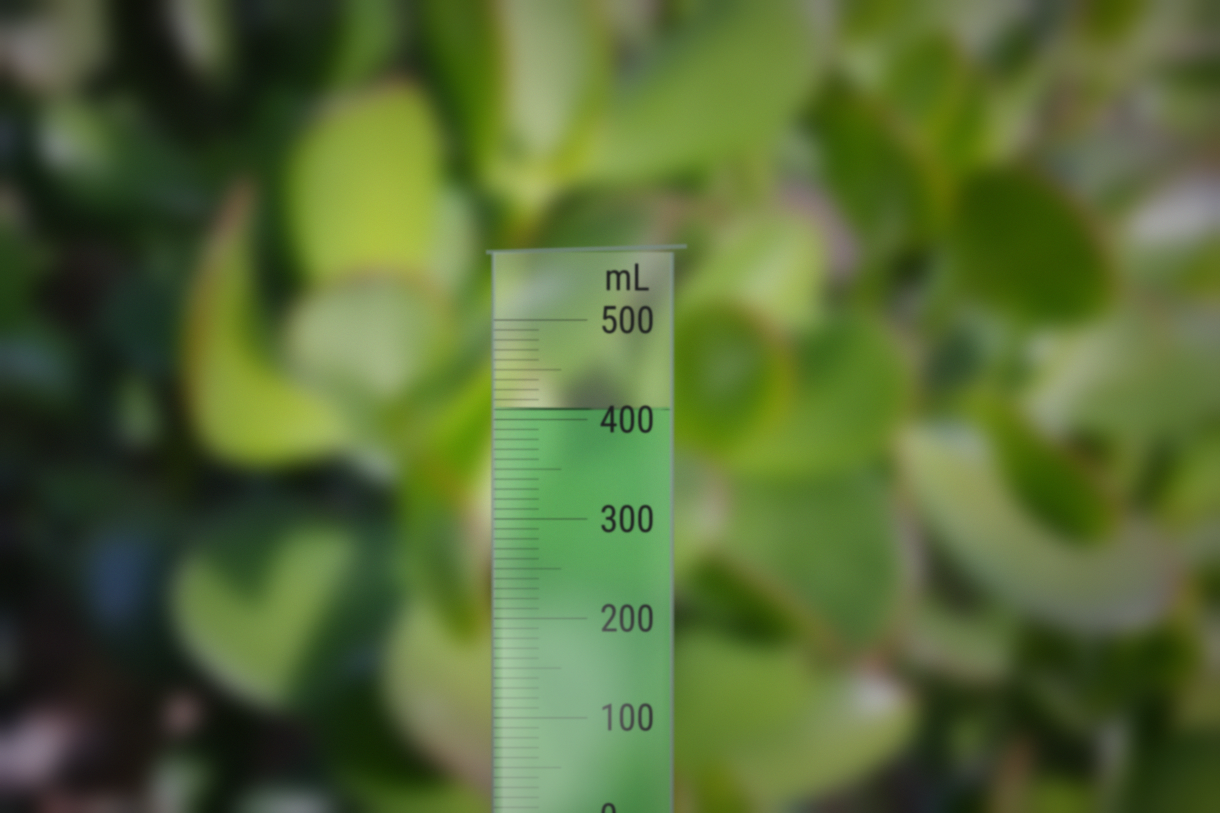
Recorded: {"value": 410, "unit": "mL"}
